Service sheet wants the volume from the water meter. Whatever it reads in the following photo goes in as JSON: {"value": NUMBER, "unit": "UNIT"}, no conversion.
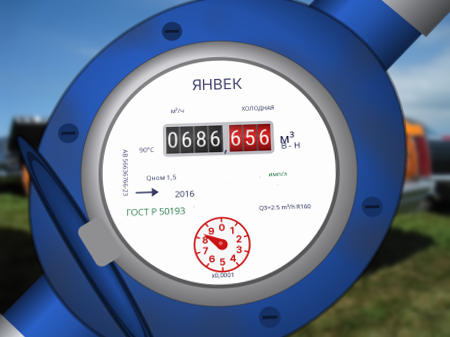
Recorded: {"value": 686.6568, "unit": "m³"}
